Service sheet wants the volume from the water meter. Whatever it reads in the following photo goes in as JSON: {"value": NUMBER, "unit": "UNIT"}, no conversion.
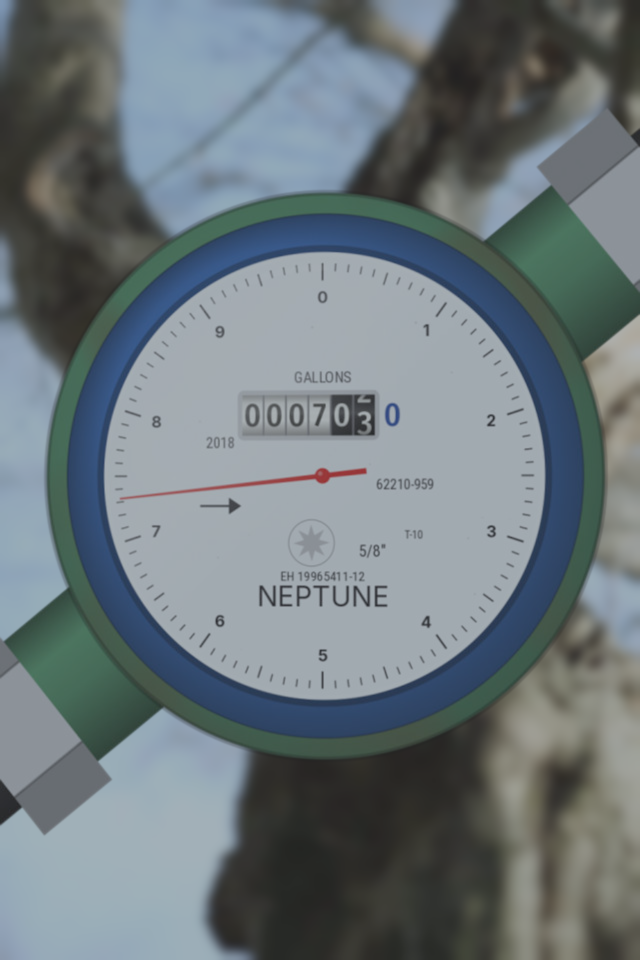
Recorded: {"value": 7027.3, "unit": "gal"}
